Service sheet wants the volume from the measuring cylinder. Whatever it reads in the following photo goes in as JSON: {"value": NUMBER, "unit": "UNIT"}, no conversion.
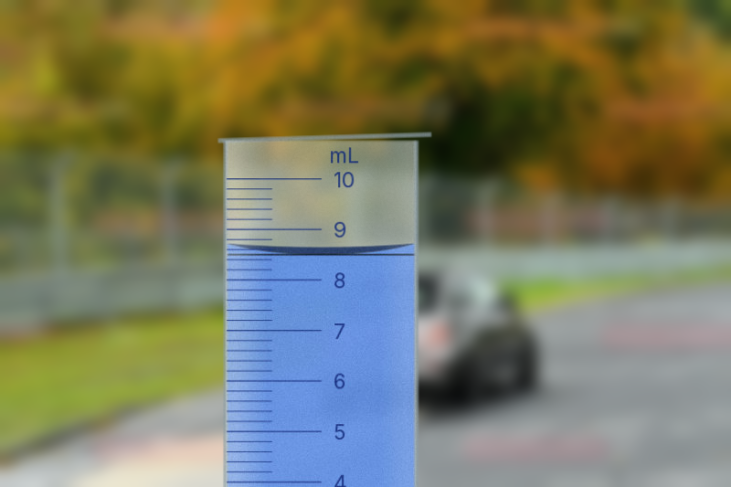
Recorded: {"value": 8.5, "unit": "mL"}
